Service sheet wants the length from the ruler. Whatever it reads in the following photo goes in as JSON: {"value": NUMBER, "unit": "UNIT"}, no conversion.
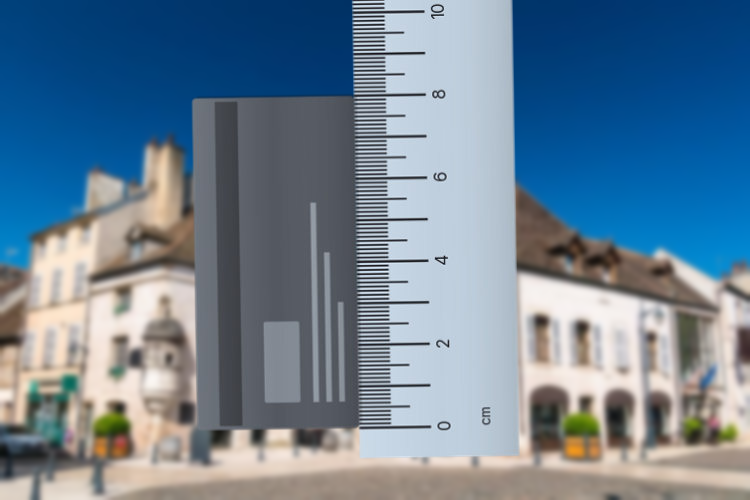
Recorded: {"value": 8, "unit": "cm"}
